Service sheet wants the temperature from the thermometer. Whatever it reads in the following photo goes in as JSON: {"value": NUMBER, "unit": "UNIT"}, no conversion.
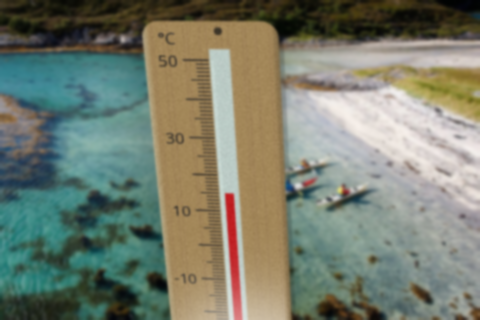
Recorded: {"value": 15, "unit": "°C"}
